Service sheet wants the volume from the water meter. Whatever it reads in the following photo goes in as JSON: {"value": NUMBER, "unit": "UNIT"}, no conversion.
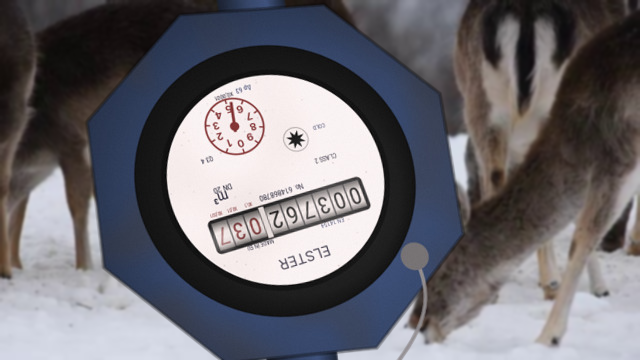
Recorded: {"value": 3762.0375, "unit": "m³"}
